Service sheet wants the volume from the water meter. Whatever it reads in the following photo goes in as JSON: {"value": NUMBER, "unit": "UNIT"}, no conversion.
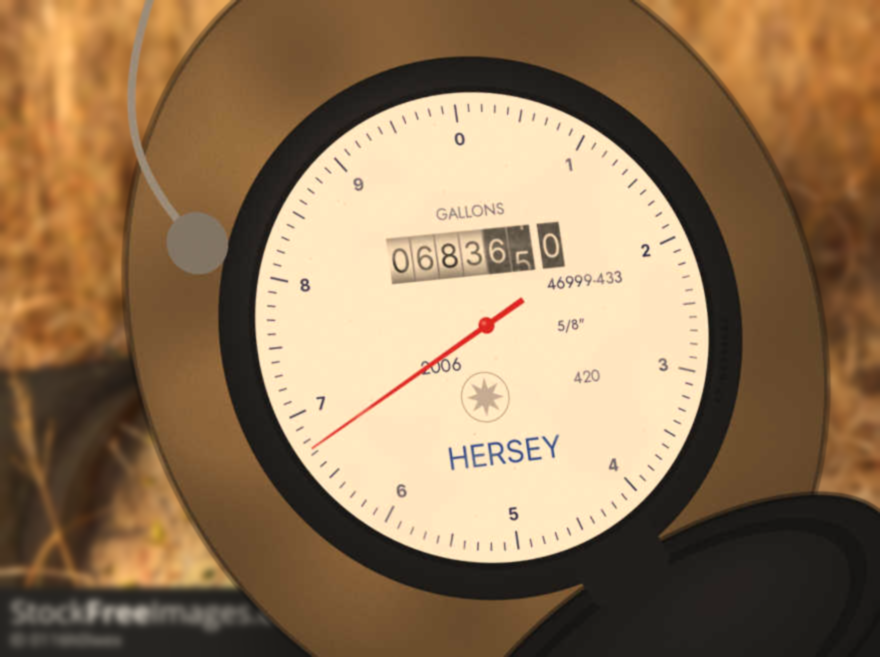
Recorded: {"value": 683646.7, "unit": "gal"}
